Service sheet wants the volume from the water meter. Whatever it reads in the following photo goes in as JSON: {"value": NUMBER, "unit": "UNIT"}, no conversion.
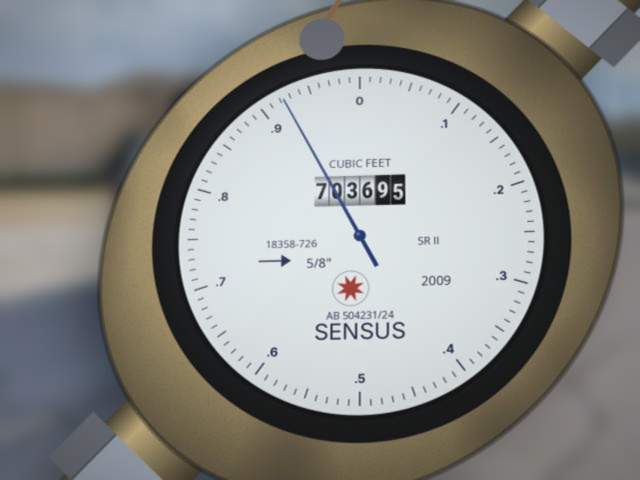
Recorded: {"value": 703694.92, "unit": "ft³"}
